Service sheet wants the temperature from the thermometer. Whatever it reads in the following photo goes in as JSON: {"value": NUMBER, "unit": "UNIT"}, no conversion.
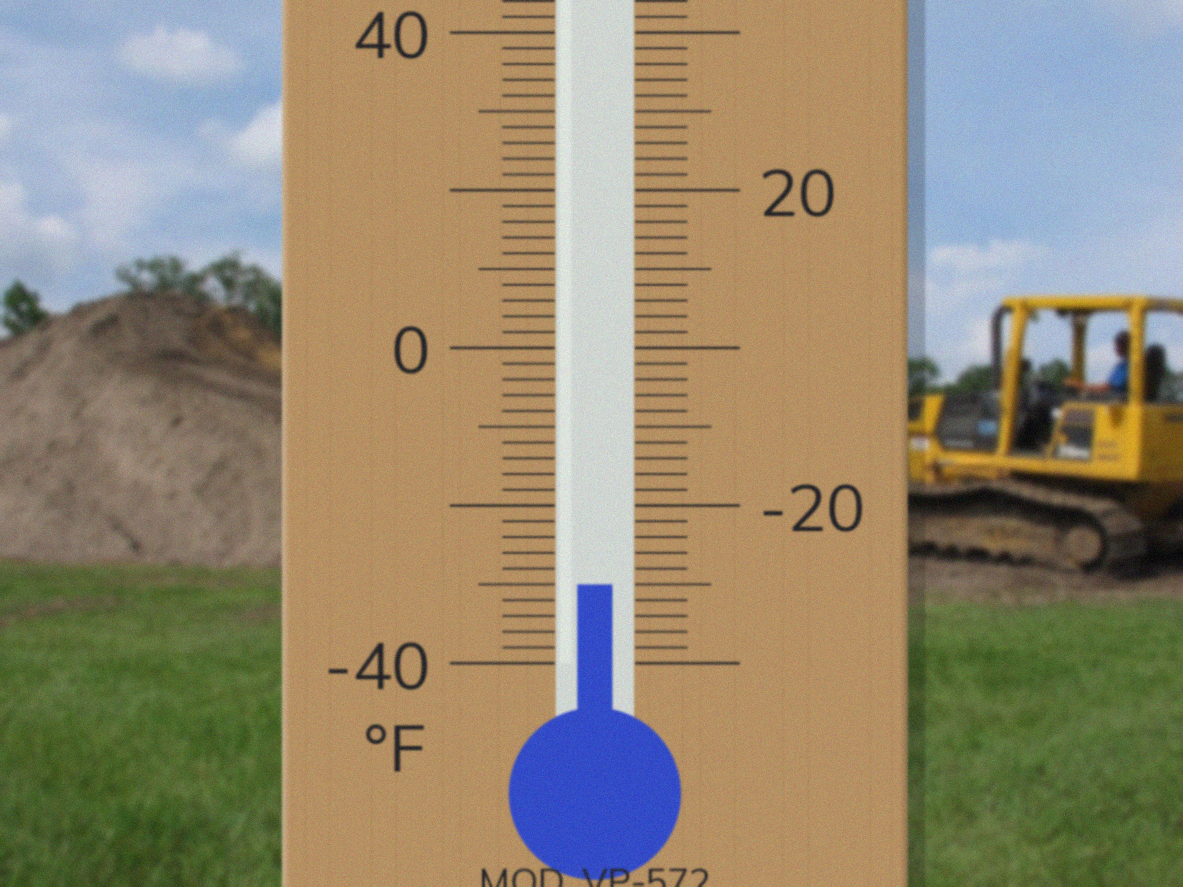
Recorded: {"value": -30, "unit": "°F"}
